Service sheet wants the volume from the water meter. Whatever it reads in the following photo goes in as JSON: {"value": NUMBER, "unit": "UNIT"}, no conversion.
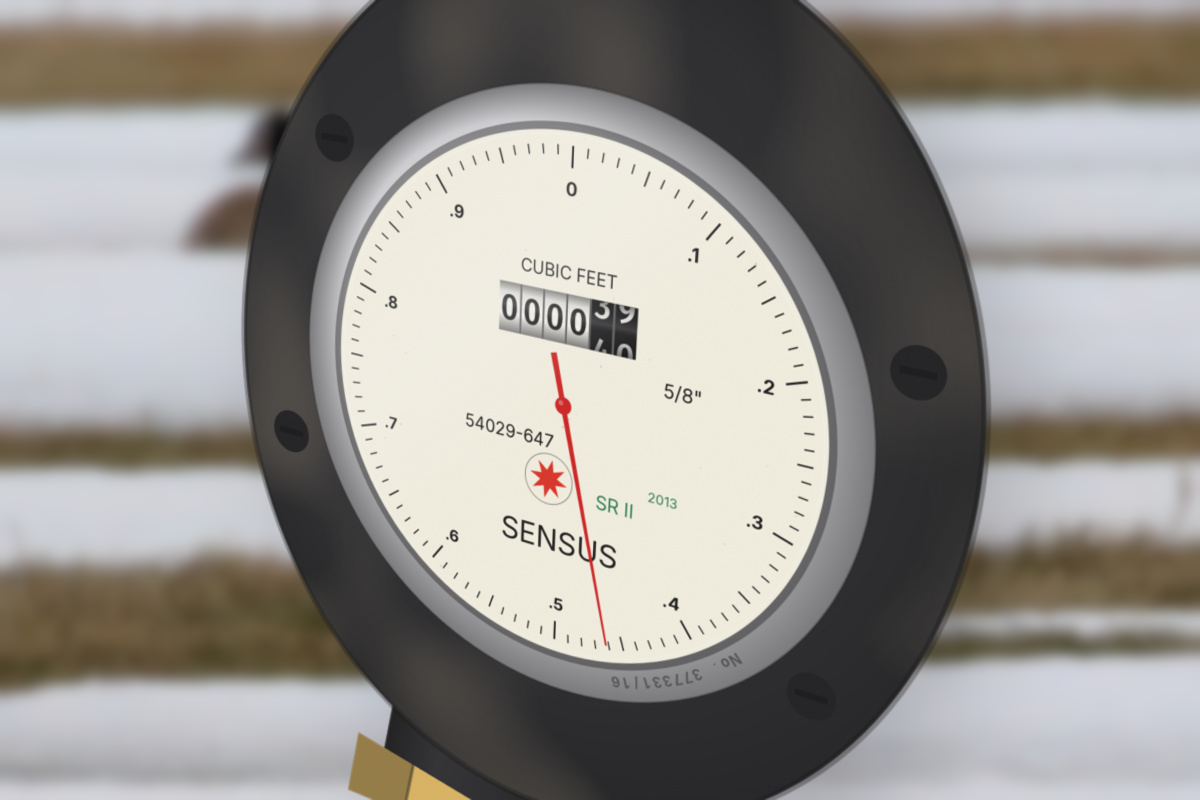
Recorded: {"value": 39.46, "unit": "ft³"}
